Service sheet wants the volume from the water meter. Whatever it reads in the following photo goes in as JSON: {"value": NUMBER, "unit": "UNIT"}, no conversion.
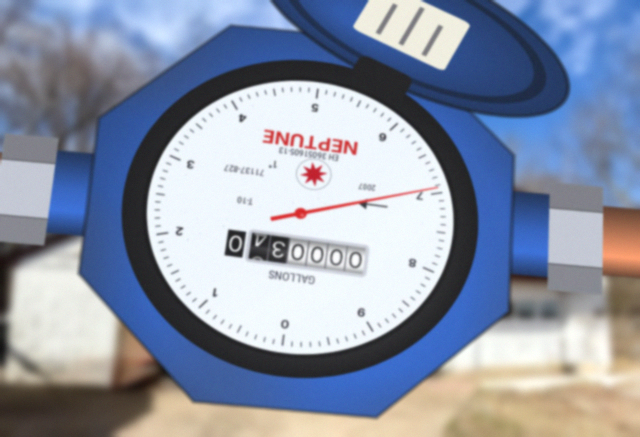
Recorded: {"value": 336.9, "unit": "gal"}
